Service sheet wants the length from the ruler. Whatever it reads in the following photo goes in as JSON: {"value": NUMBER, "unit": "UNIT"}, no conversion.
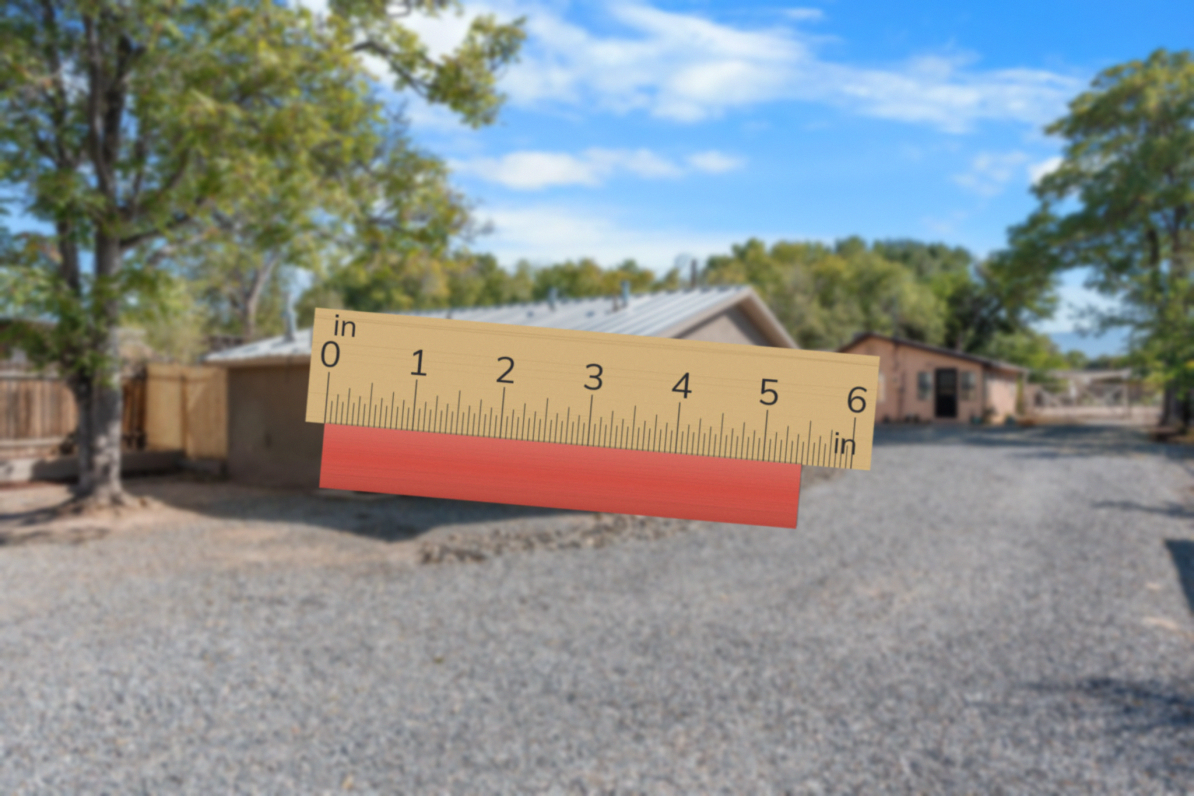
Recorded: {"value": 5.4375, "unit": "in"}
